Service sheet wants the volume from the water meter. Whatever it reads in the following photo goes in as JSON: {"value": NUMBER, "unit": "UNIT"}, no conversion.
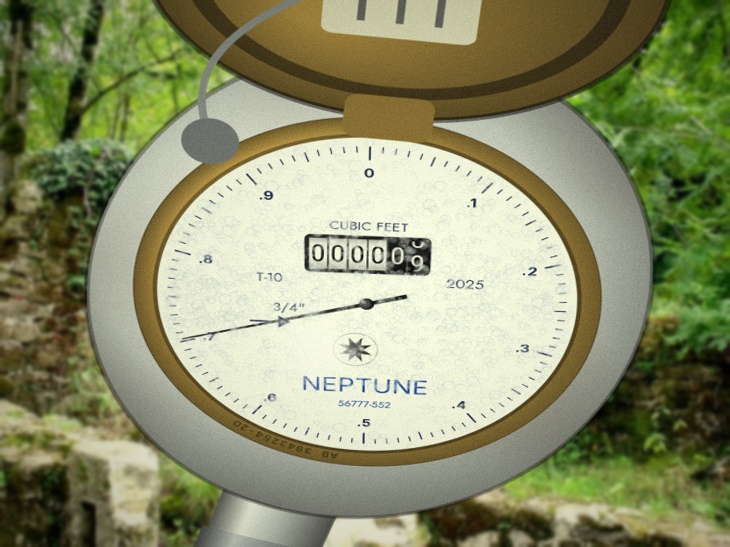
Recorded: {"value": 8.70, "unit": "ft³"}
